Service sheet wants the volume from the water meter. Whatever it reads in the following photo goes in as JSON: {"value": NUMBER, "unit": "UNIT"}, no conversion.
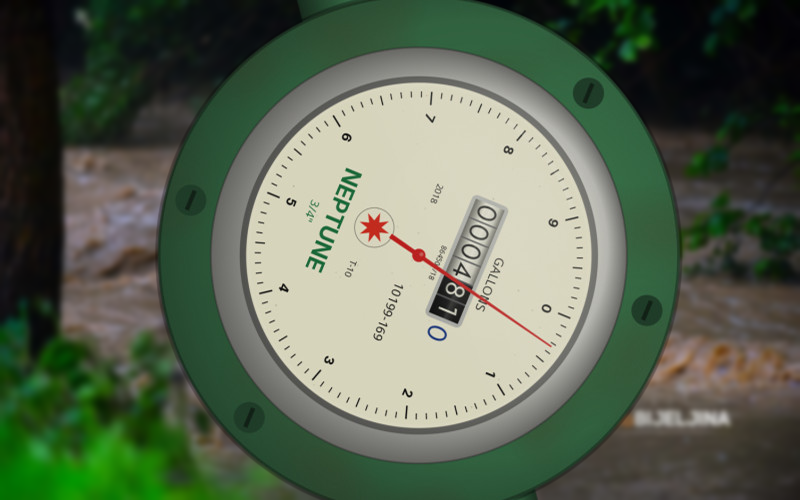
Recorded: {"value": 4810.3, "unit": "gal"}
